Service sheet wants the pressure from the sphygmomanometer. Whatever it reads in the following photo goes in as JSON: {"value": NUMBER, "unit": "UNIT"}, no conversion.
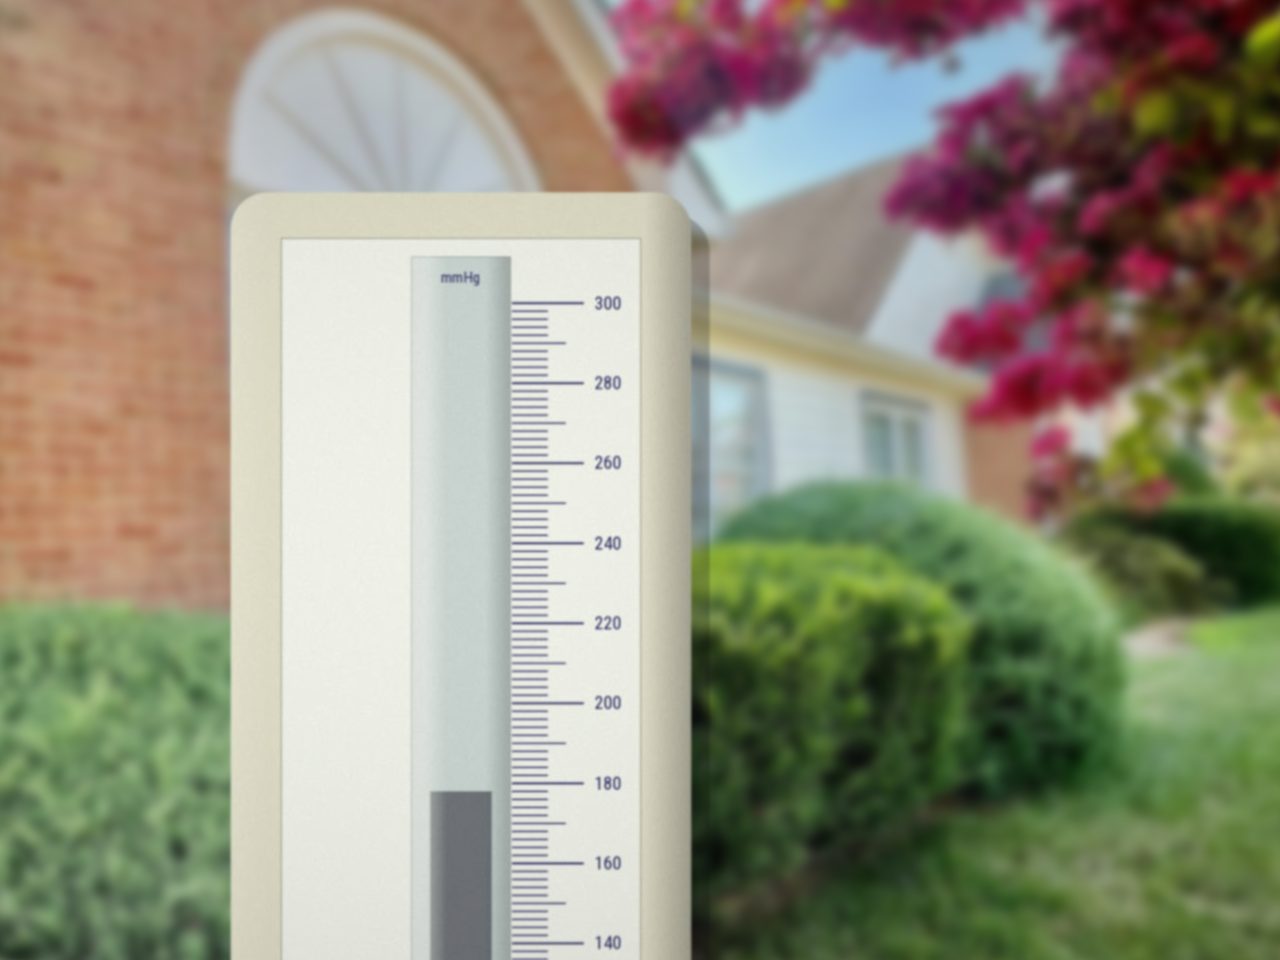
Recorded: {"value": 178, "unit": "mmHg"}
